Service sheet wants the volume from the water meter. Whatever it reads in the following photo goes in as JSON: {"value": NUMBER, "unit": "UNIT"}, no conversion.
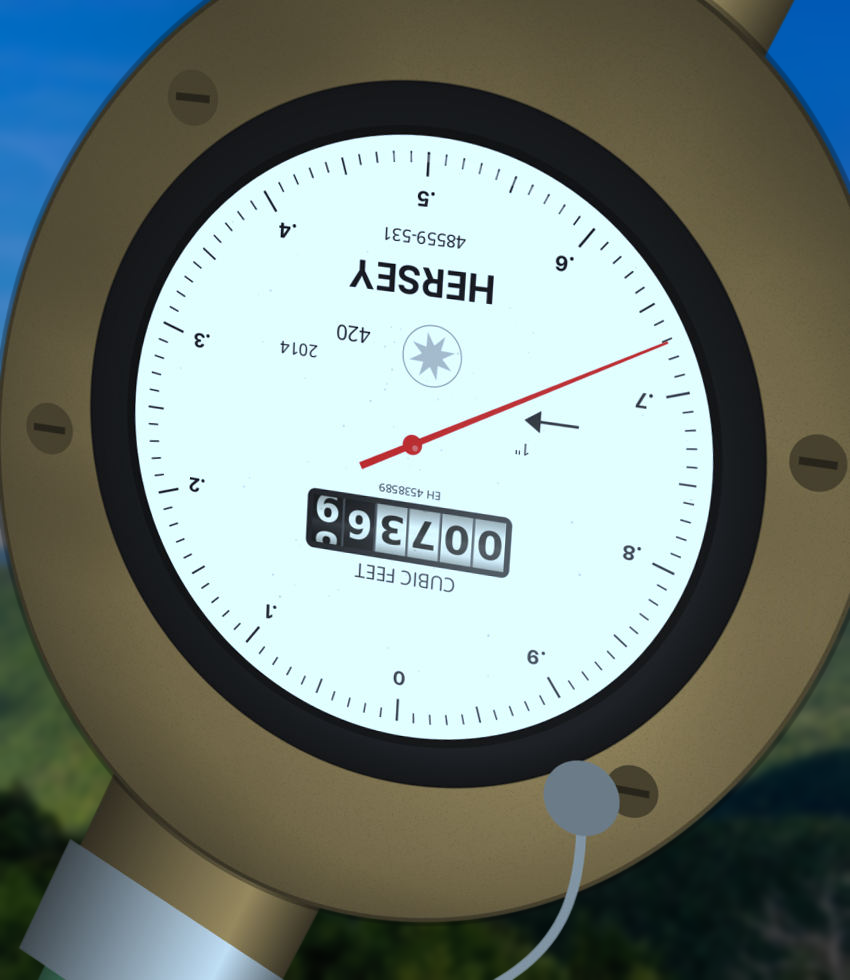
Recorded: {"value": 7368.67, "unit": "ft³"}
